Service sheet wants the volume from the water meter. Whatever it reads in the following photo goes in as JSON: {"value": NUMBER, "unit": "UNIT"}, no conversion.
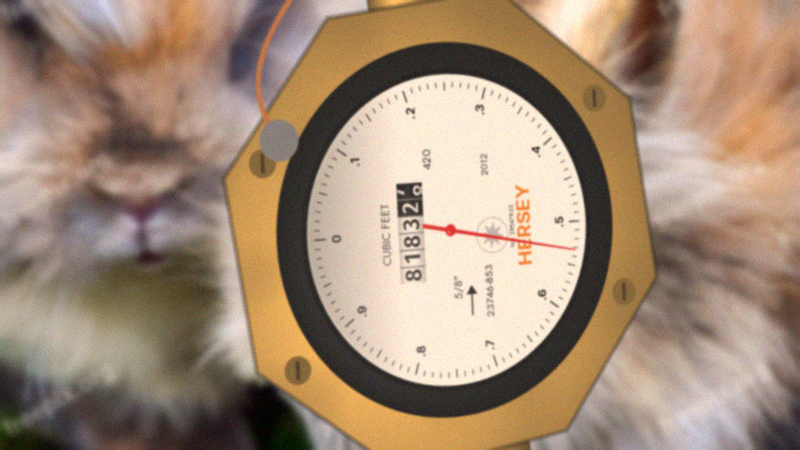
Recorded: {"value": 818327.53, "unit": "ft³"}
